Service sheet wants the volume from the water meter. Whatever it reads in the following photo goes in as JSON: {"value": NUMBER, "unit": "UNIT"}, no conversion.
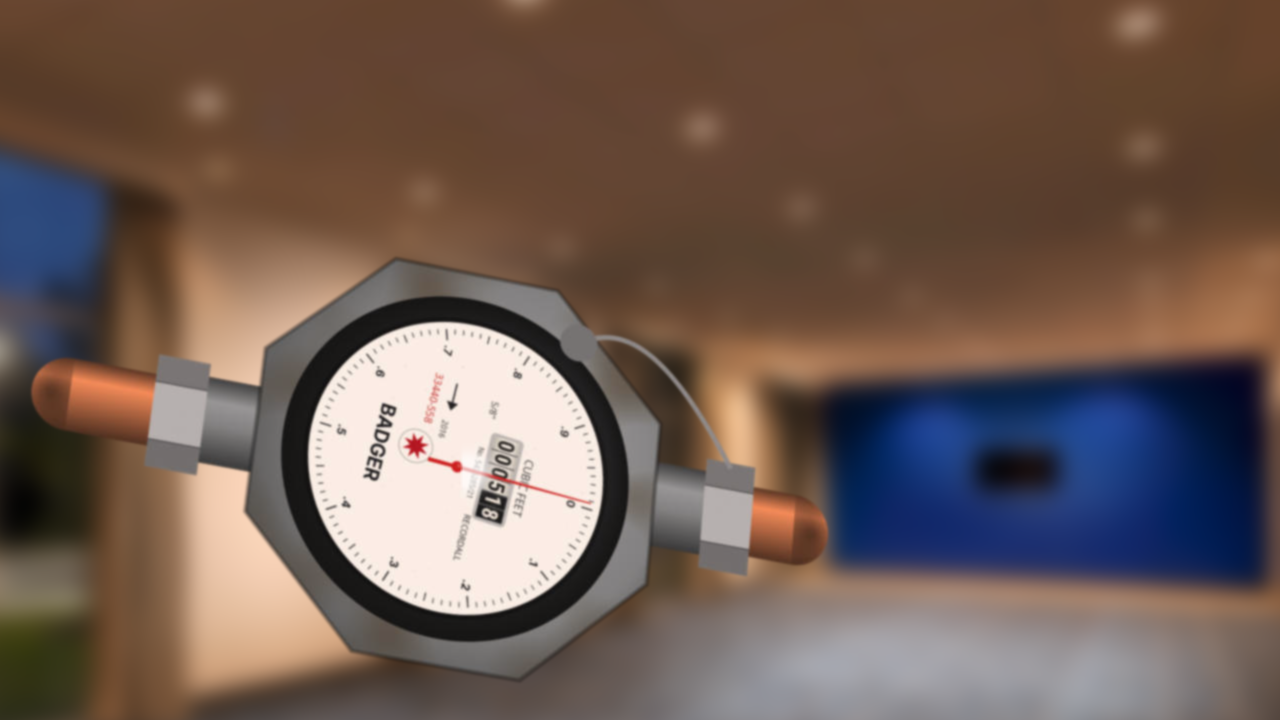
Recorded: {"value": 517.99, "unit": "ft³"}
